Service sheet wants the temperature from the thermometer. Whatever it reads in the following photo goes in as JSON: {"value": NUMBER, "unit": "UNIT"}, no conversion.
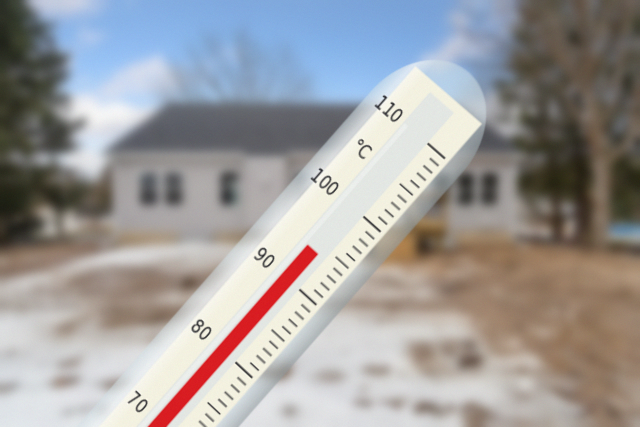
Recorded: {"value": 94, "unit": "°C"}
